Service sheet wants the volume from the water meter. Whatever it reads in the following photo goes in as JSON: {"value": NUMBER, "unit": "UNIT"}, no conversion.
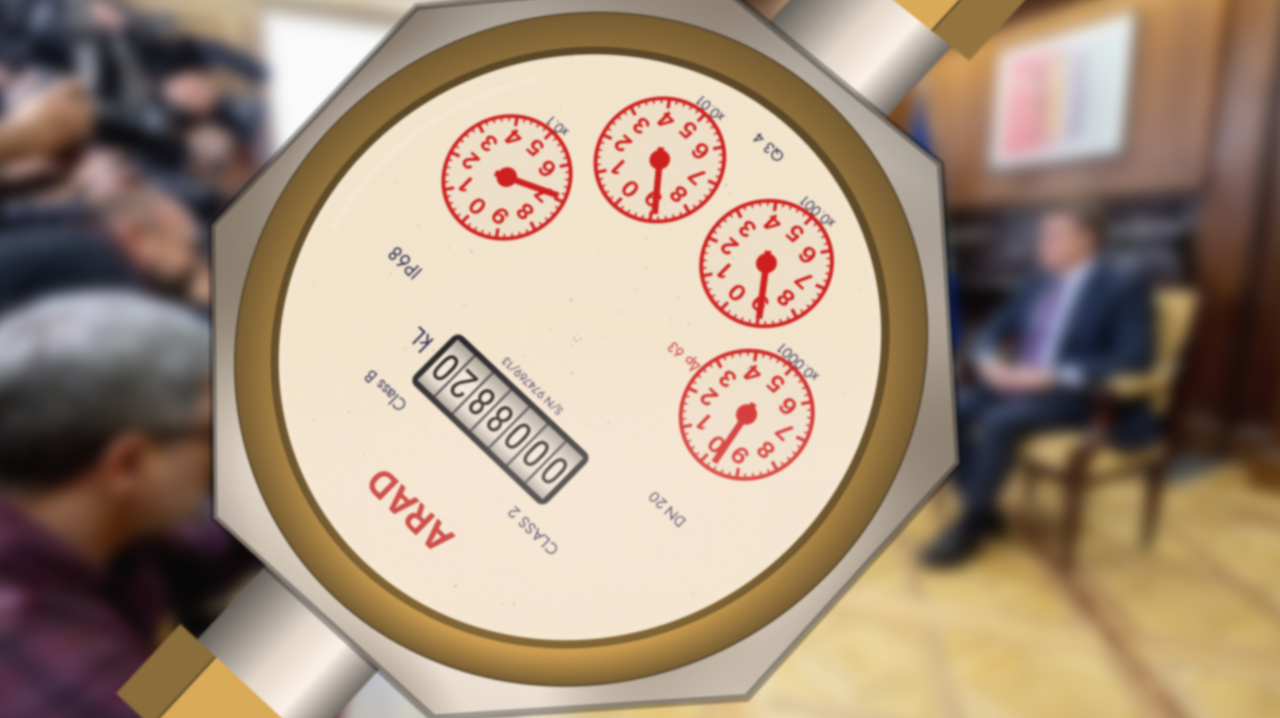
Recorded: {"value": 8820.6889, "unit": "kL"}
